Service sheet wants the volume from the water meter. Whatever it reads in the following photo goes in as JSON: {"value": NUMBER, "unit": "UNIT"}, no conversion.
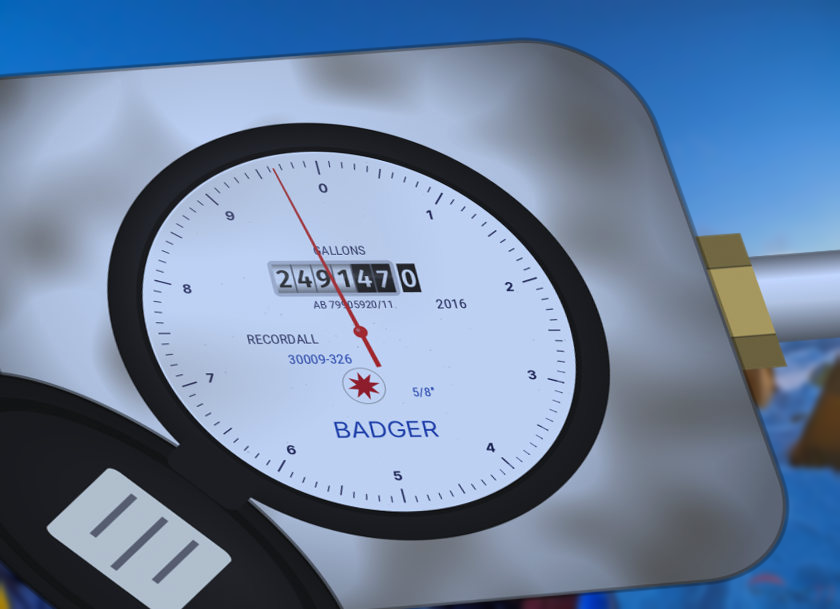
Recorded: {"value": 2491469.6, "unit": "gal"}
